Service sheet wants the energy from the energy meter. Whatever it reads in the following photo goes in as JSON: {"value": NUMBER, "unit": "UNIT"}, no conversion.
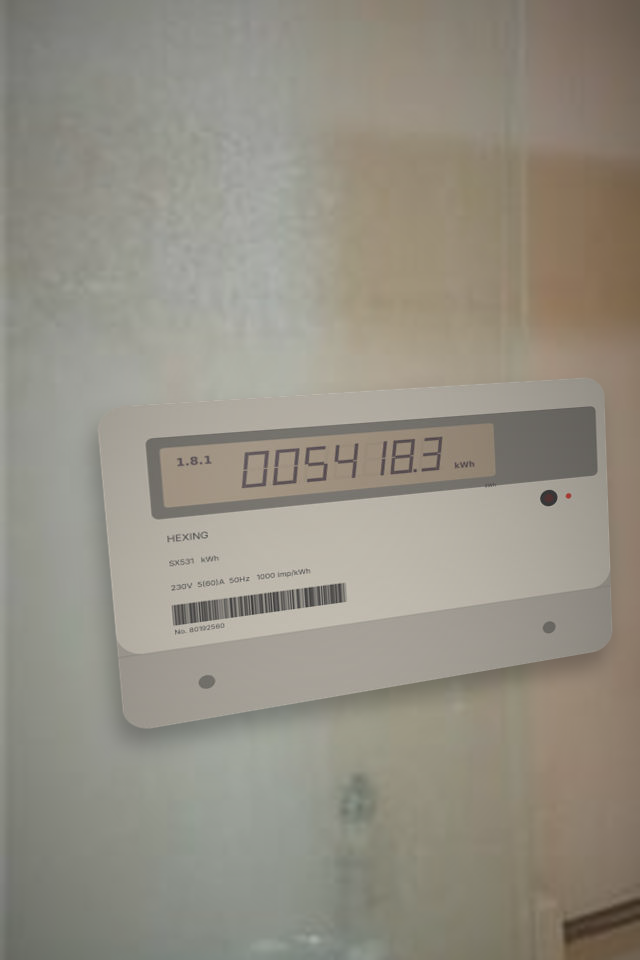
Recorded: {"value": 5418.3, "unit": "kWh"}
